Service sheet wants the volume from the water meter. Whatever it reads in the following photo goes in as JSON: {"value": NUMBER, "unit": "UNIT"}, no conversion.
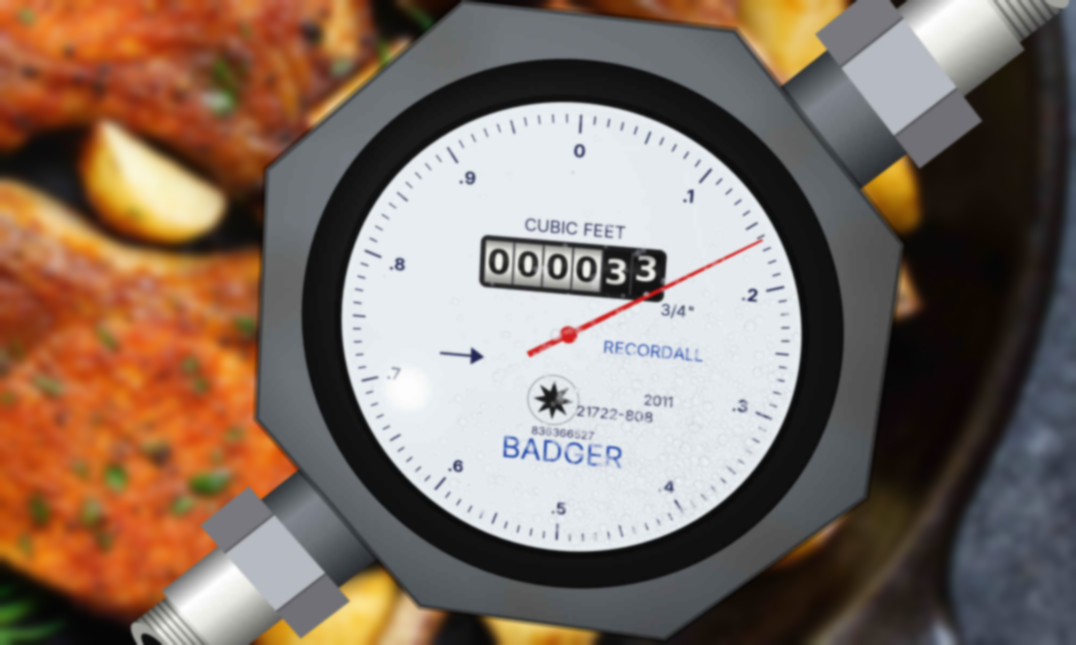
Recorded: {"value": 33.16, "unit": "ft³"}
